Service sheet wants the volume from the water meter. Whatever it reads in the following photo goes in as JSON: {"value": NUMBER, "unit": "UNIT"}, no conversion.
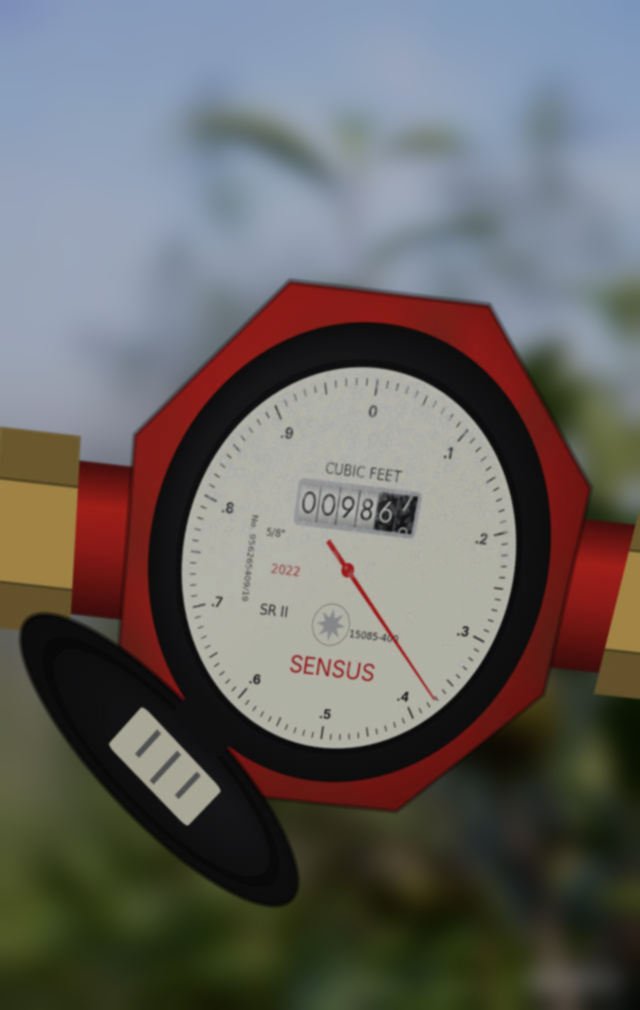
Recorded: {"value": 9867.37, "unit": "ft³"}
